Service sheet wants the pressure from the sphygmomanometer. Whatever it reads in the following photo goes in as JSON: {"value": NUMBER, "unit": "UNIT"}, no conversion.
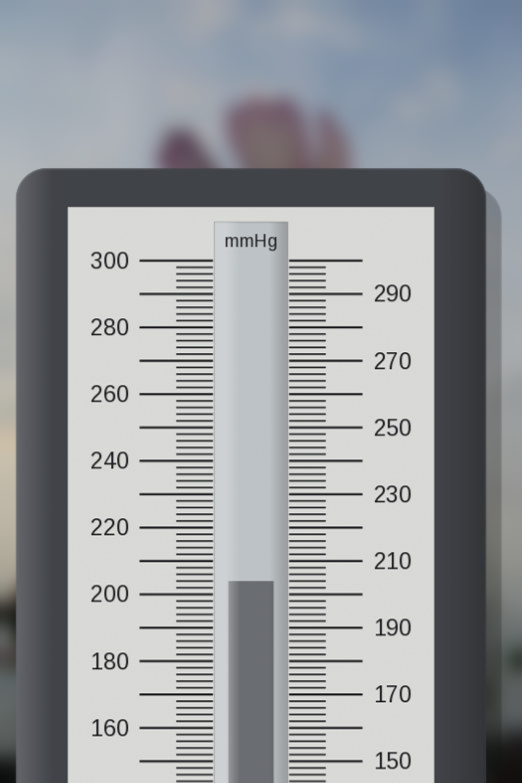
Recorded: {"value": 204, "unit": "mmHg"}
